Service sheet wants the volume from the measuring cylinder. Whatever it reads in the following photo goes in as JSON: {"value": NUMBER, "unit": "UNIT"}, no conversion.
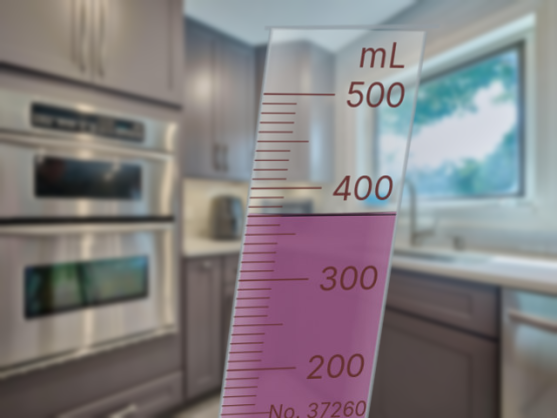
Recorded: {"value": 370, "unit": "mL"}
